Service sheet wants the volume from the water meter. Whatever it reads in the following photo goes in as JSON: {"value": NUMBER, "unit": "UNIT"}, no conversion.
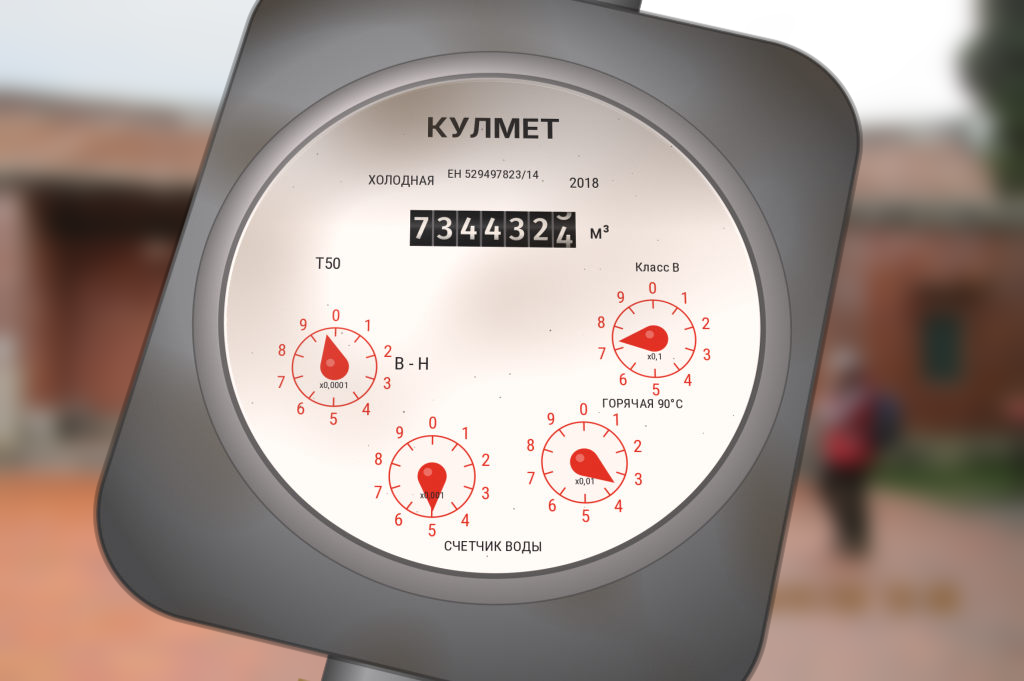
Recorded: {"value": 7344323.7349, "unit": "m³"}
